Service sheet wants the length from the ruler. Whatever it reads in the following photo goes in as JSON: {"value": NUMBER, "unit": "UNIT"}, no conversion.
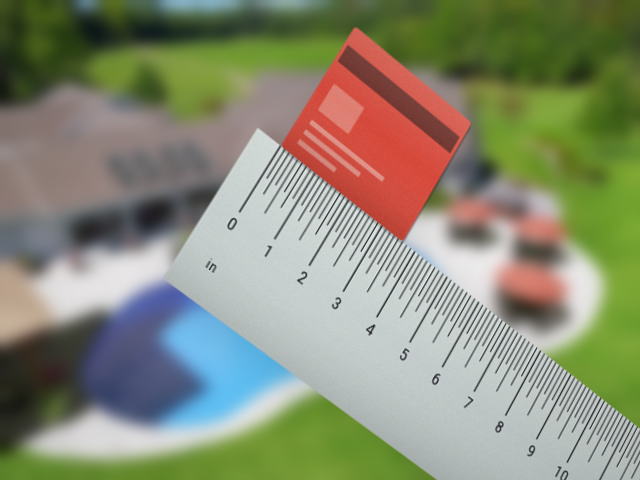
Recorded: {"value": 3.625, "unit": "in"}
